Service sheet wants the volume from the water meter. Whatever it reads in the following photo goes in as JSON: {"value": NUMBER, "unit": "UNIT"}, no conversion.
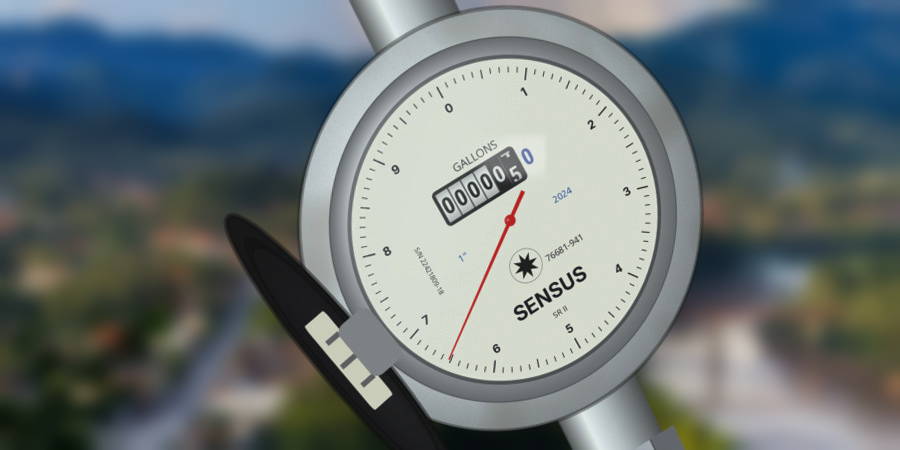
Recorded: {"value": 46.5, "unit": "gal"}
